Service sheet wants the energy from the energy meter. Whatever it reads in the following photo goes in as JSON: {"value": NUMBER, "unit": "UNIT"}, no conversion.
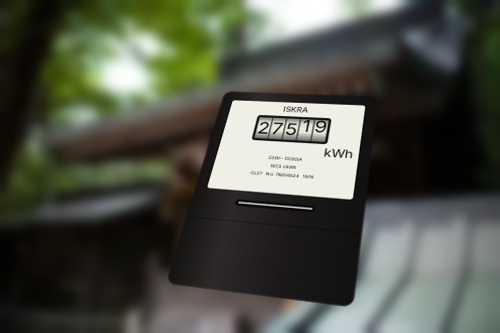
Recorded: {"value": 27519, "unit": "kWh"}
